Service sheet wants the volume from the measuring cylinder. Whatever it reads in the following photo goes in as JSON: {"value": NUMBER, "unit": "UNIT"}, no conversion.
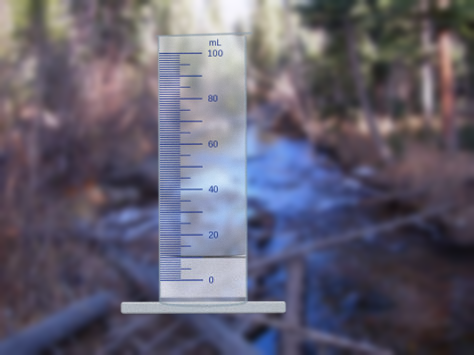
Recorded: {"value": 10, "unit": "mL"}
